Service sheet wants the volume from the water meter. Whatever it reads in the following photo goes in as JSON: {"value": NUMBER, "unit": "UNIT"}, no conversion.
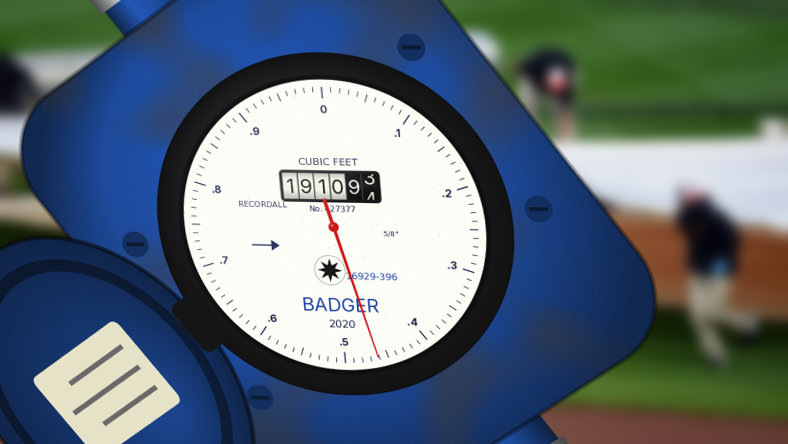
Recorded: {"value": 191093.46, "unit": "ft³"}
